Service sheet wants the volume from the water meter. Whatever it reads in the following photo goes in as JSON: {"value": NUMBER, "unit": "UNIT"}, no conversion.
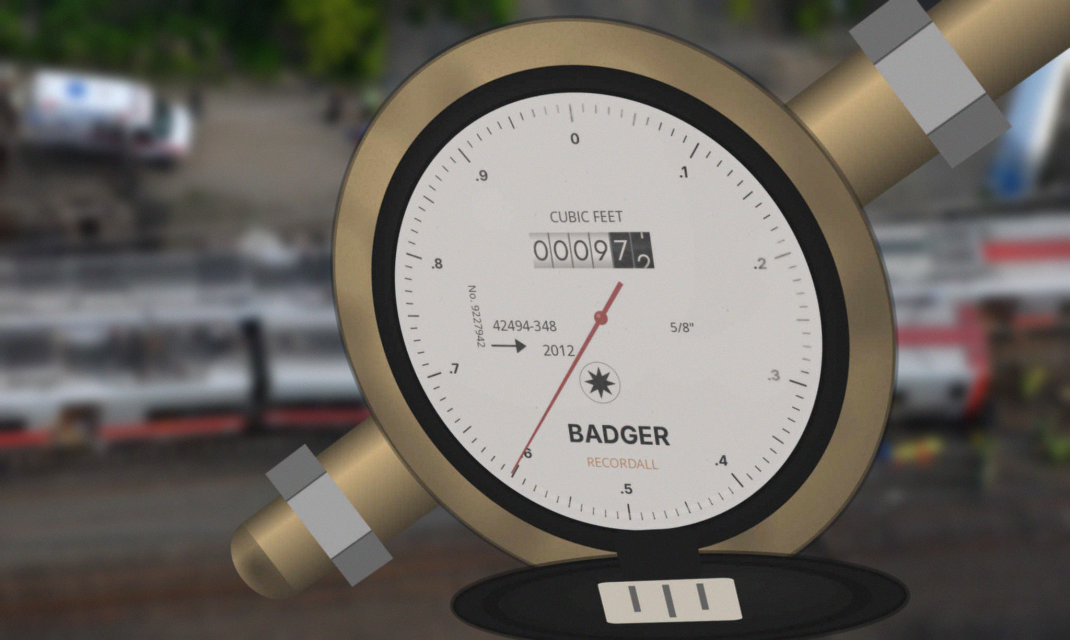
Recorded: {"value": 971.60, "unit": "ft³"}
